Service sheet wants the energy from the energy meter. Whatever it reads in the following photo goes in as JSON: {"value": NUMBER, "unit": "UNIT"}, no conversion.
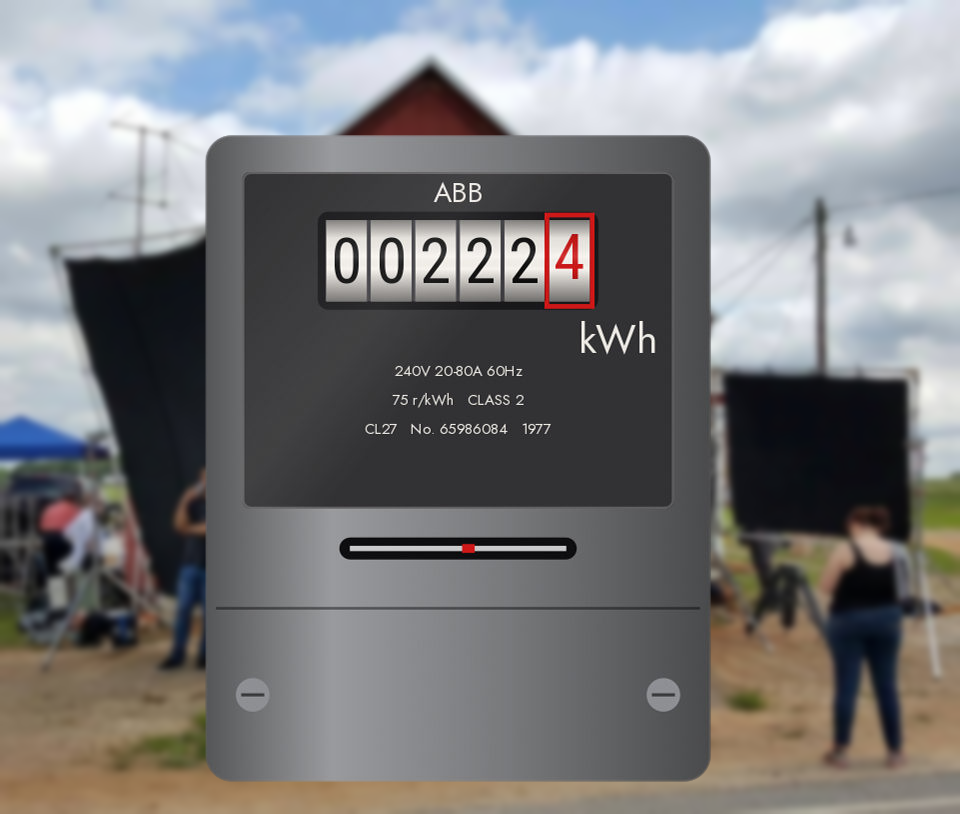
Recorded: {"value": 222.4, "unit": "kWh"}
